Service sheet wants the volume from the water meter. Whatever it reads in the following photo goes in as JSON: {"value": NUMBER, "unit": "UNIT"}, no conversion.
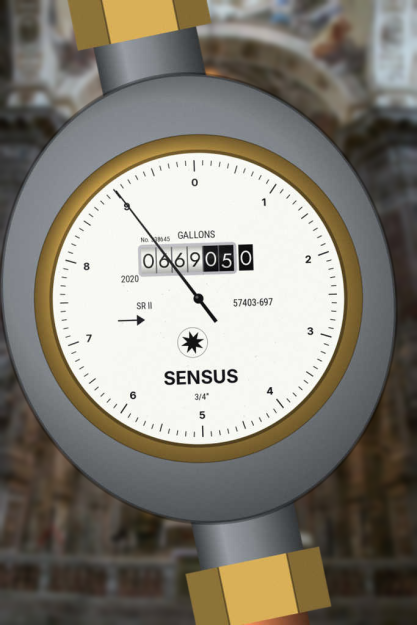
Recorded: {"value": 669049.0, "unit": "gal"}
